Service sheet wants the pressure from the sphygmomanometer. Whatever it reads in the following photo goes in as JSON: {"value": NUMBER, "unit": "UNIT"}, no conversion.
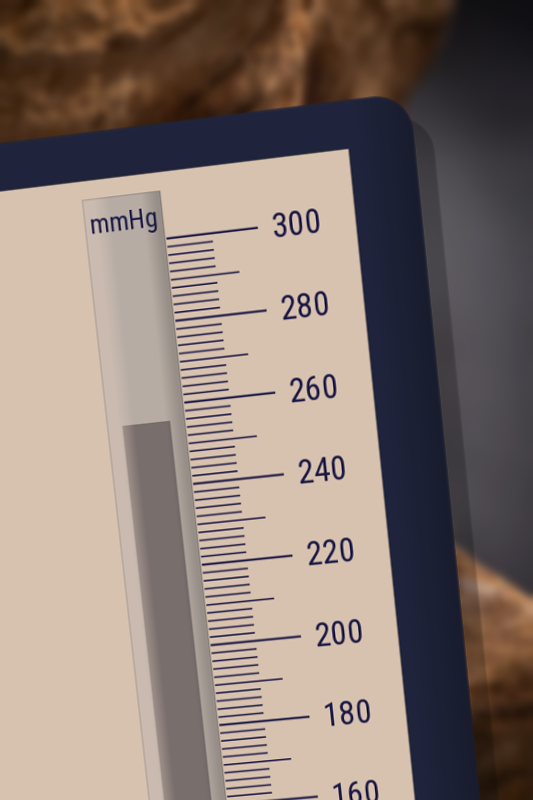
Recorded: {"value": 256, "unit": "mmHg"}
